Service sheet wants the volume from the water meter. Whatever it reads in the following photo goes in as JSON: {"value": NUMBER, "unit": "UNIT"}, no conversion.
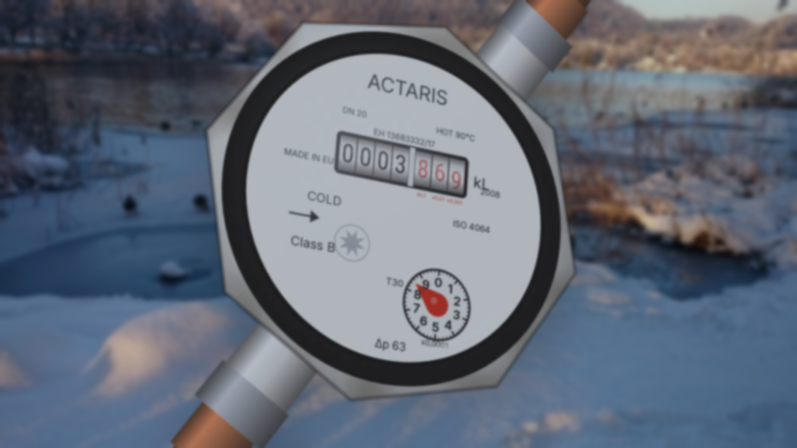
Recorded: {"value": 3.8688, "unit": "kL"}
